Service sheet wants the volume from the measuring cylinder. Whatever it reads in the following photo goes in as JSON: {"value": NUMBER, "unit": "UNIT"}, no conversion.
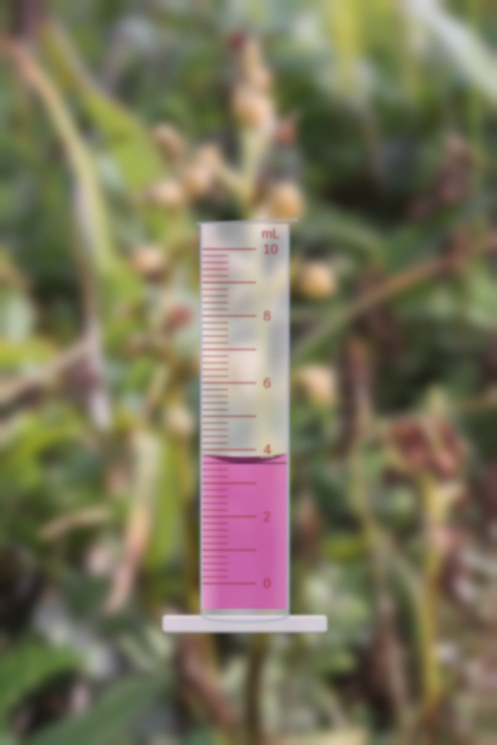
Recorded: {"value": 3.6, "unit": "mL"}
